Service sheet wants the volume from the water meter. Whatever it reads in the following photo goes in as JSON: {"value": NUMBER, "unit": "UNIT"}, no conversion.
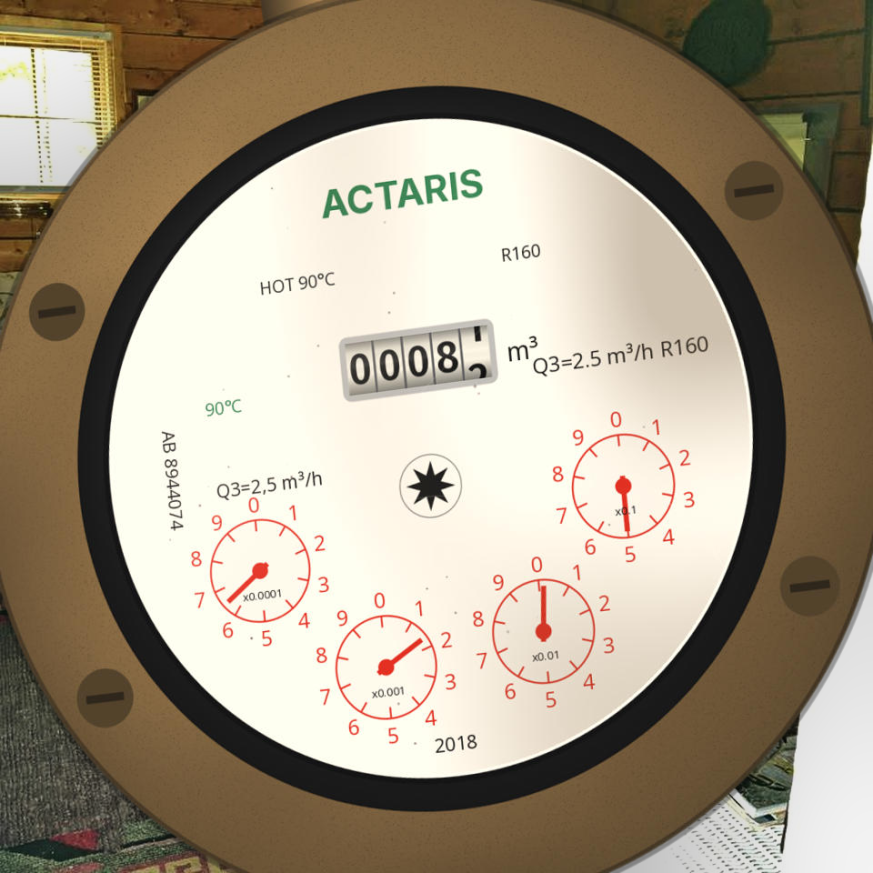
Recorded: {"value": 81.5016, "unit": "m³"}
